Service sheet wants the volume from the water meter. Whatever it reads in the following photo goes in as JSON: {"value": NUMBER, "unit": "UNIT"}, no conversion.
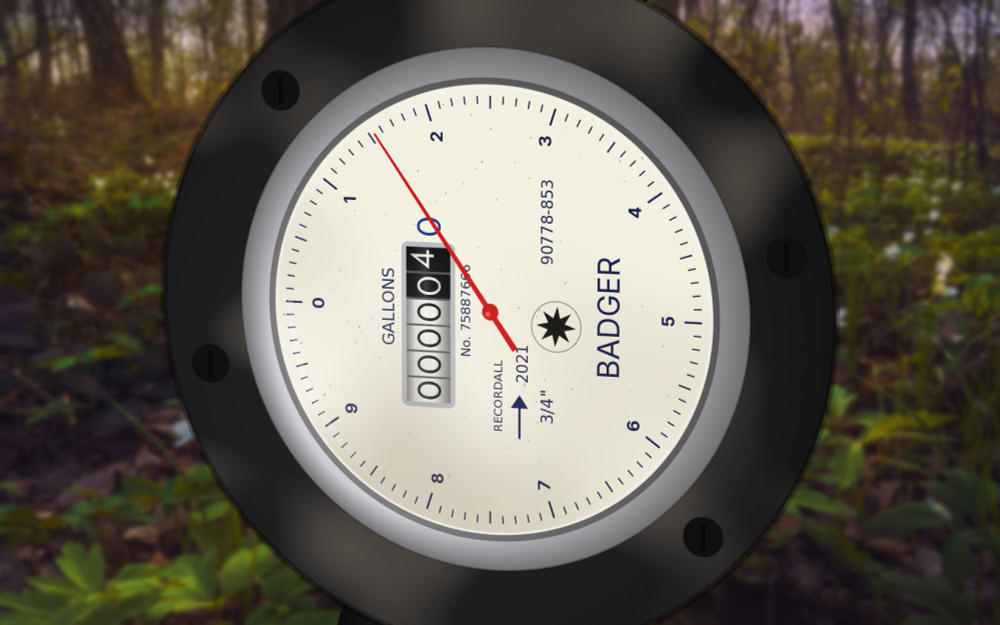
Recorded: {"value": 41.5, "unit": "gal"}
